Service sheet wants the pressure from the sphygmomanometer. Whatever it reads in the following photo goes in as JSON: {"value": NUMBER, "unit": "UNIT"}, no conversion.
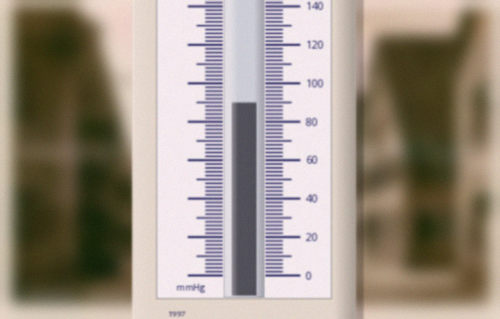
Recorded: {"value": 90, "unit": "mmHg"}
